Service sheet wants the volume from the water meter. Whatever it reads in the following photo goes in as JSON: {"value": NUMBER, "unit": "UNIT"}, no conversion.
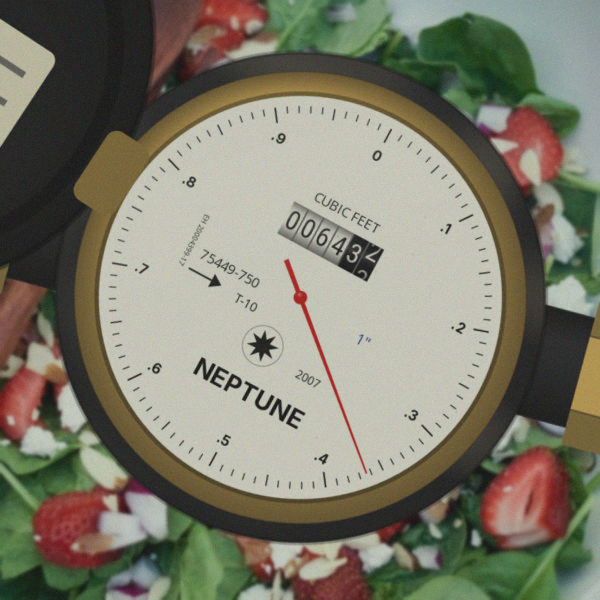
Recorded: {"value": 6432.36, "unit": "ft³"}
